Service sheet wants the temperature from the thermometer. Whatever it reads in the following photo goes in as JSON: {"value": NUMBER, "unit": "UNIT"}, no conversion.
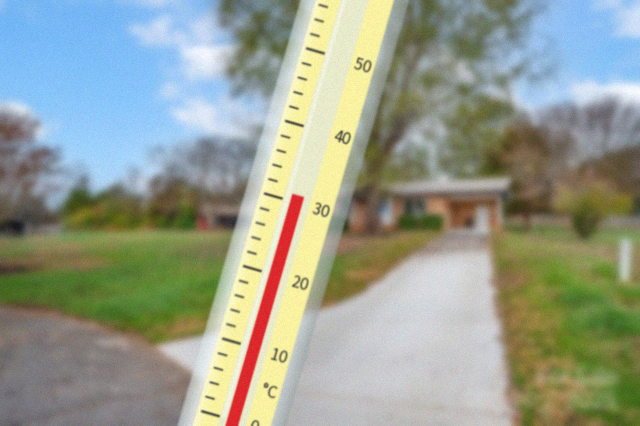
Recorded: {"value": 31, "unit": "°C"}
